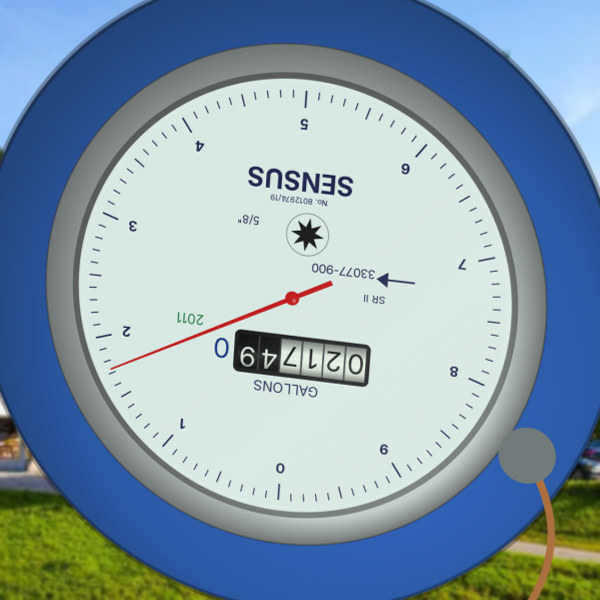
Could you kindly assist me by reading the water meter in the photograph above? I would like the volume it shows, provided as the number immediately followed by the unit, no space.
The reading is 217491.7gal
